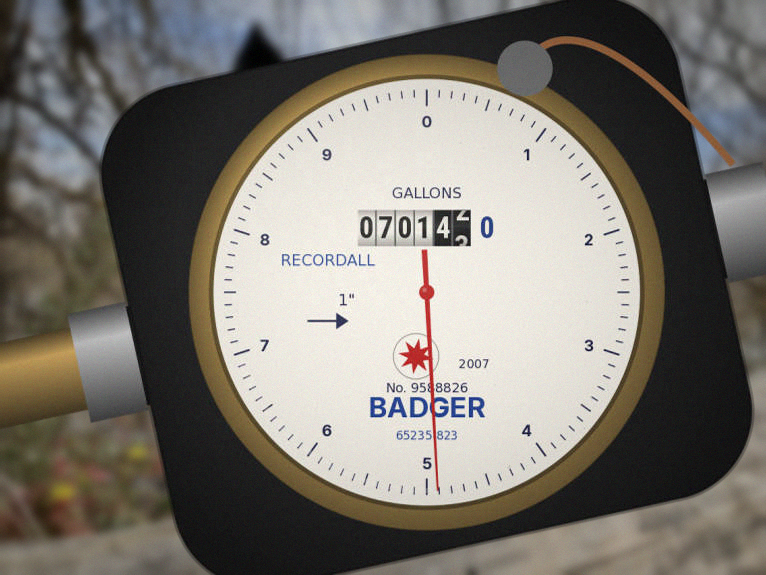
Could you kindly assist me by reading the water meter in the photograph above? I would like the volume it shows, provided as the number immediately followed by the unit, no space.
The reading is 701424.9gal
